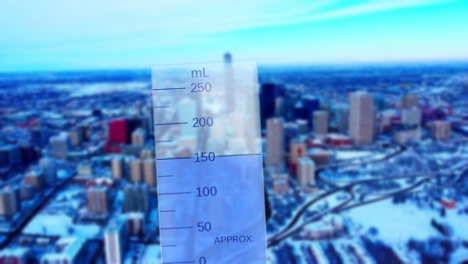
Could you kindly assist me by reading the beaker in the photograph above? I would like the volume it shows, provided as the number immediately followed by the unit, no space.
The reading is 150mL
